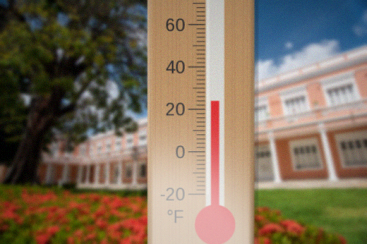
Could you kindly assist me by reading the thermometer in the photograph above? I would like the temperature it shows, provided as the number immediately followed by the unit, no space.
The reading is 24°F
